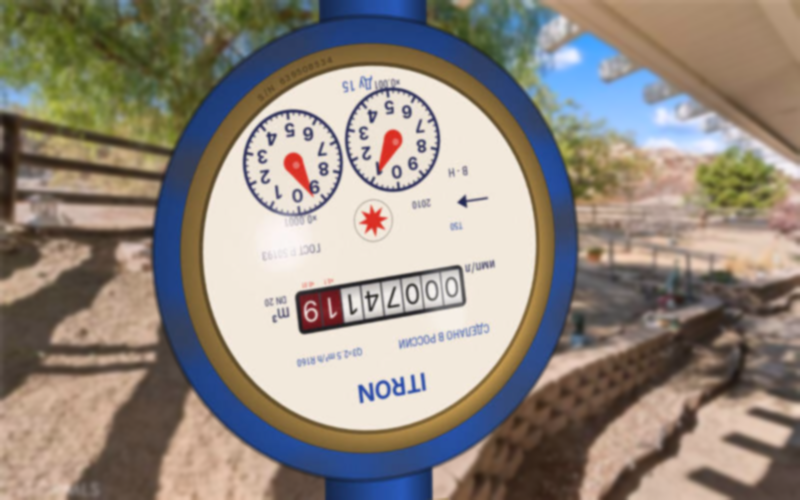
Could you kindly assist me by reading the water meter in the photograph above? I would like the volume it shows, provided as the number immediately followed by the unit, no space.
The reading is 741.1909m³
